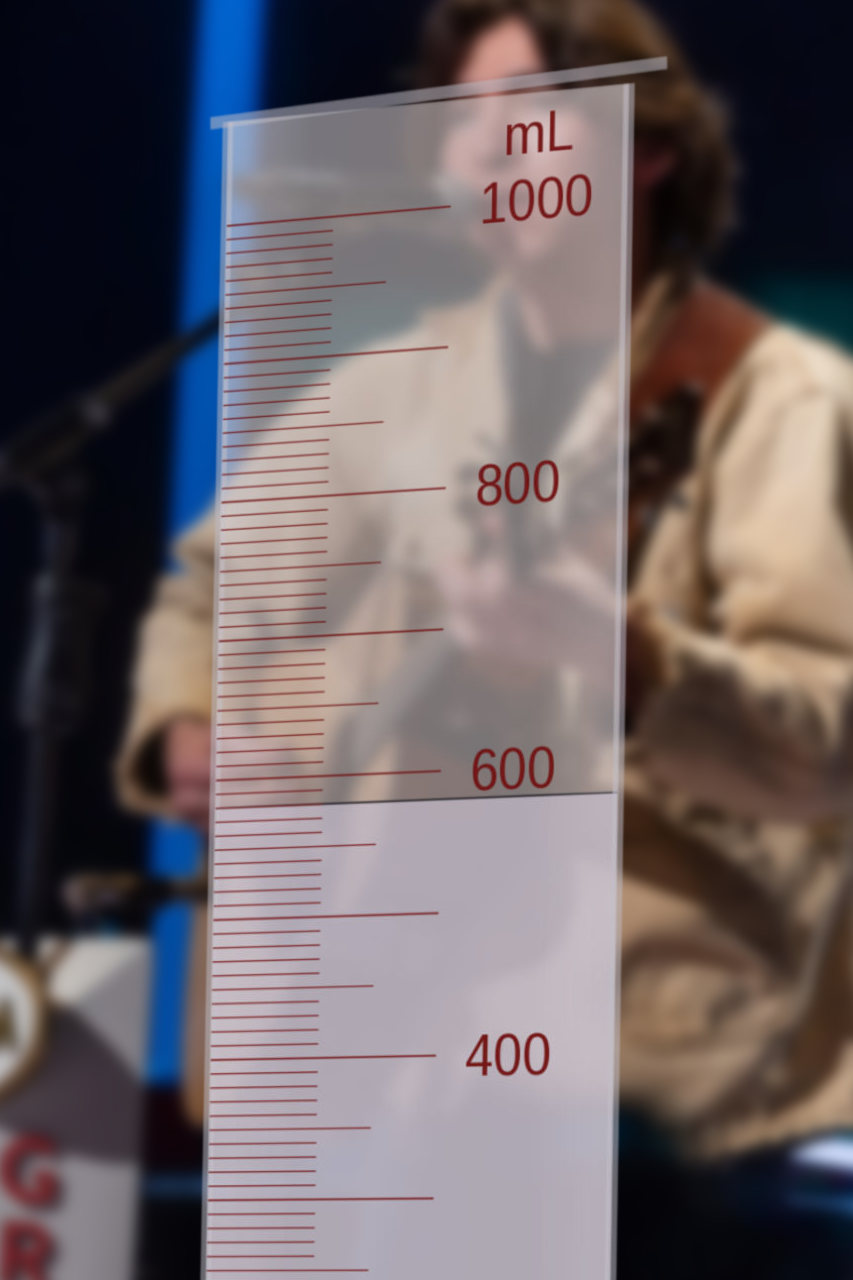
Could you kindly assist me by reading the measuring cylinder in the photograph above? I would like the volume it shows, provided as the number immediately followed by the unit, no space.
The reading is 580mL
